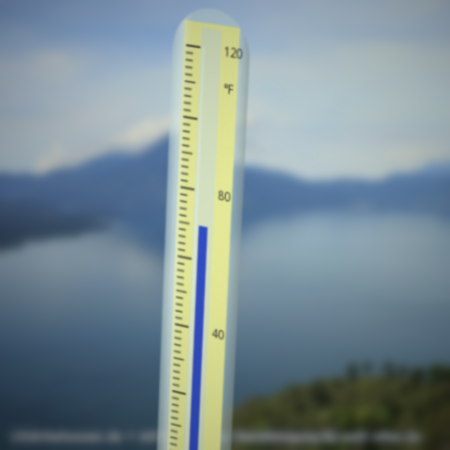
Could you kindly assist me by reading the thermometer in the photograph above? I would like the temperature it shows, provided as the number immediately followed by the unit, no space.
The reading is 70°F
